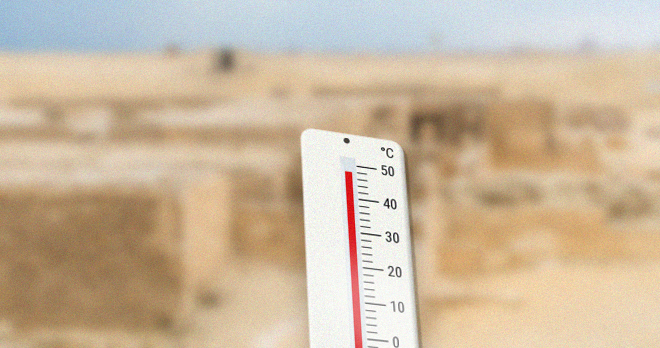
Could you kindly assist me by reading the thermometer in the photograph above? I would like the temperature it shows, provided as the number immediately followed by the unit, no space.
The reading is 48°C
